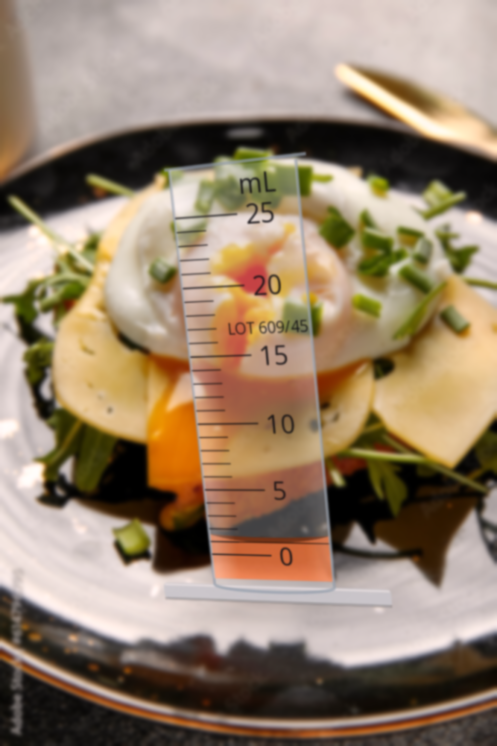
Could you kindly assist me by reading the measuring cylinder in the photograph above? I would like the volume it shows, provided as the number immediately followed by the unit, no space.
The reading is 1mL
